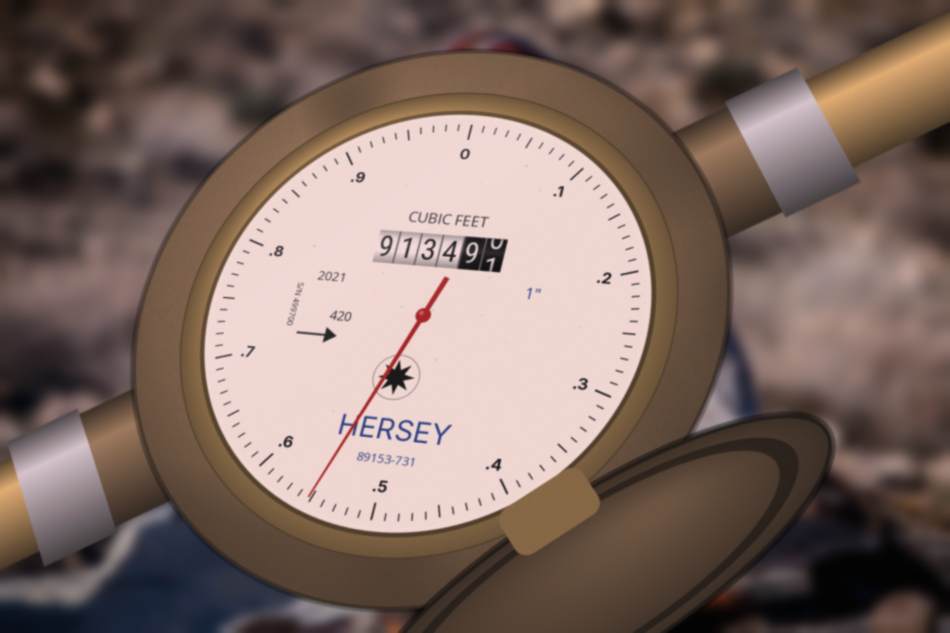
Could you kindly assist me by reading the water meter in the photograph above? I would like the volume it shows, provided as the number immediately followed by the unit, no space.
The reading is 913490.55ft³
